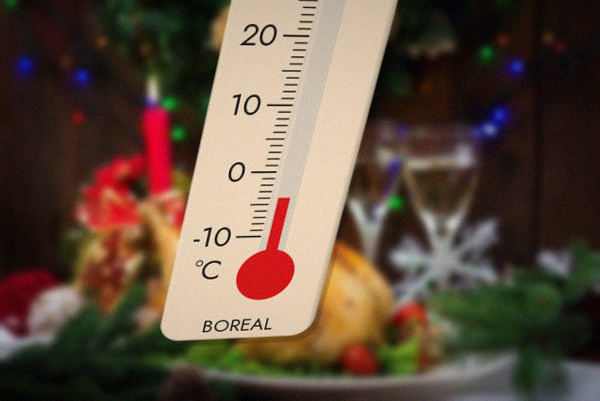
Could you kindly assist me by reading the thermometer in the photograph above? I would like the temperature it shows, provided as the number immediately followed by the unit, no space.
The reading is -4°C
